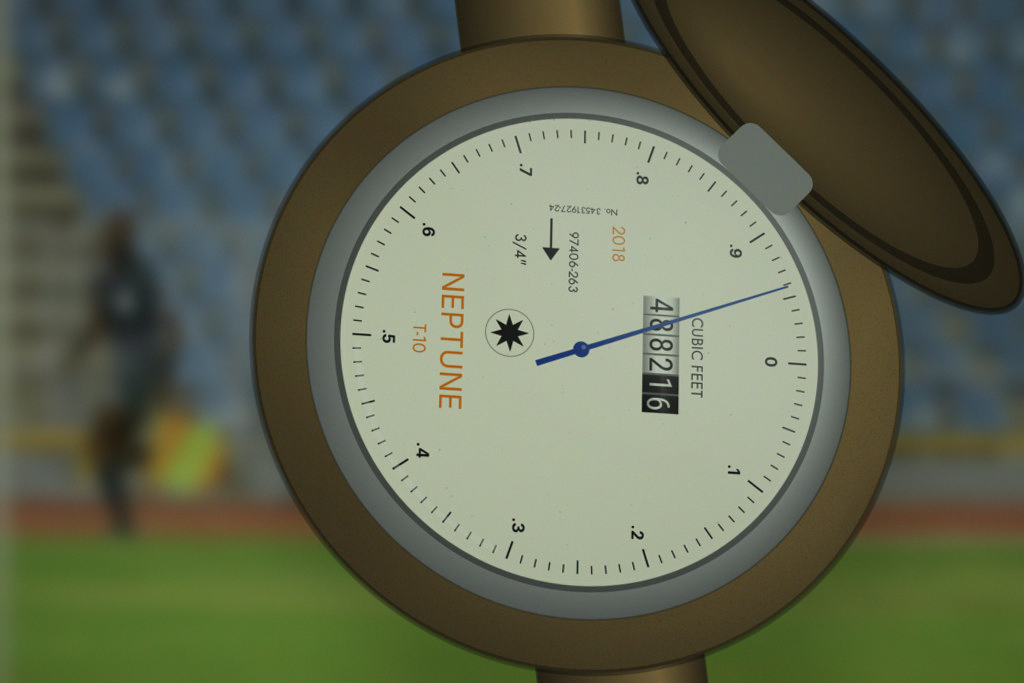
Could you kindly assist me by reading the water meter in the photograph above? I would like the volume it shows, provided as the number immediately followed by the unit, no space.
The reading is 488215.94ft³
